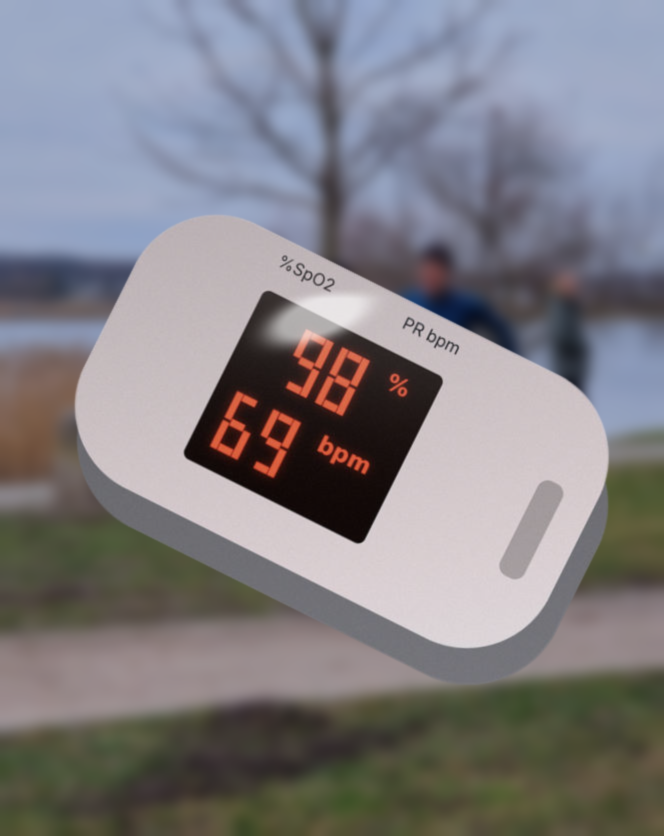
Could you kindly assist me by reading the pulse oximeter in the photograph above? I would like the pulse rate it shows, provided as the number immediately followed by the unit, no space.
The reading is 69bpm
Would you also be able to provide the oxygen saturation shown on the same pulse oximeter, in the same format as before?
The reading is 98%
